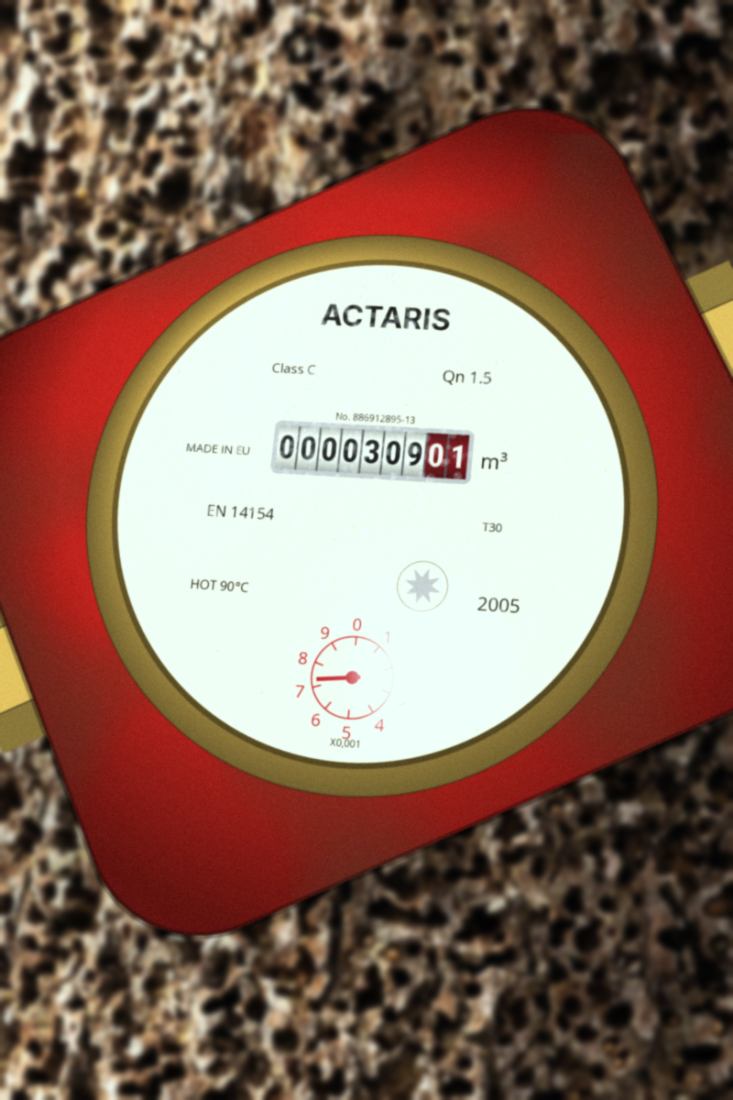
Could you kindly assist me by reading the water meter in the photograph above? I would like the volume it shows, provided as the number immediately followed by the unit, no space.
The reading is 309.017m³
